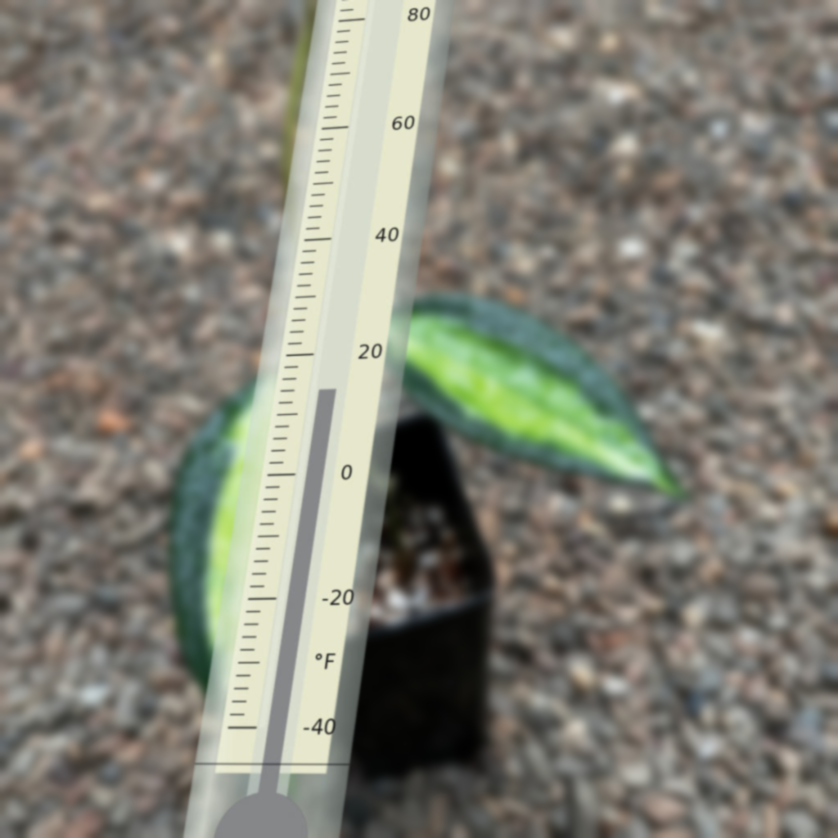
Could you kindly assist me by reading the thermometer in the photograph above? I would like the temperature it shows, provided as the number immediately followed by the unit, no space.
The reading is 14°F
